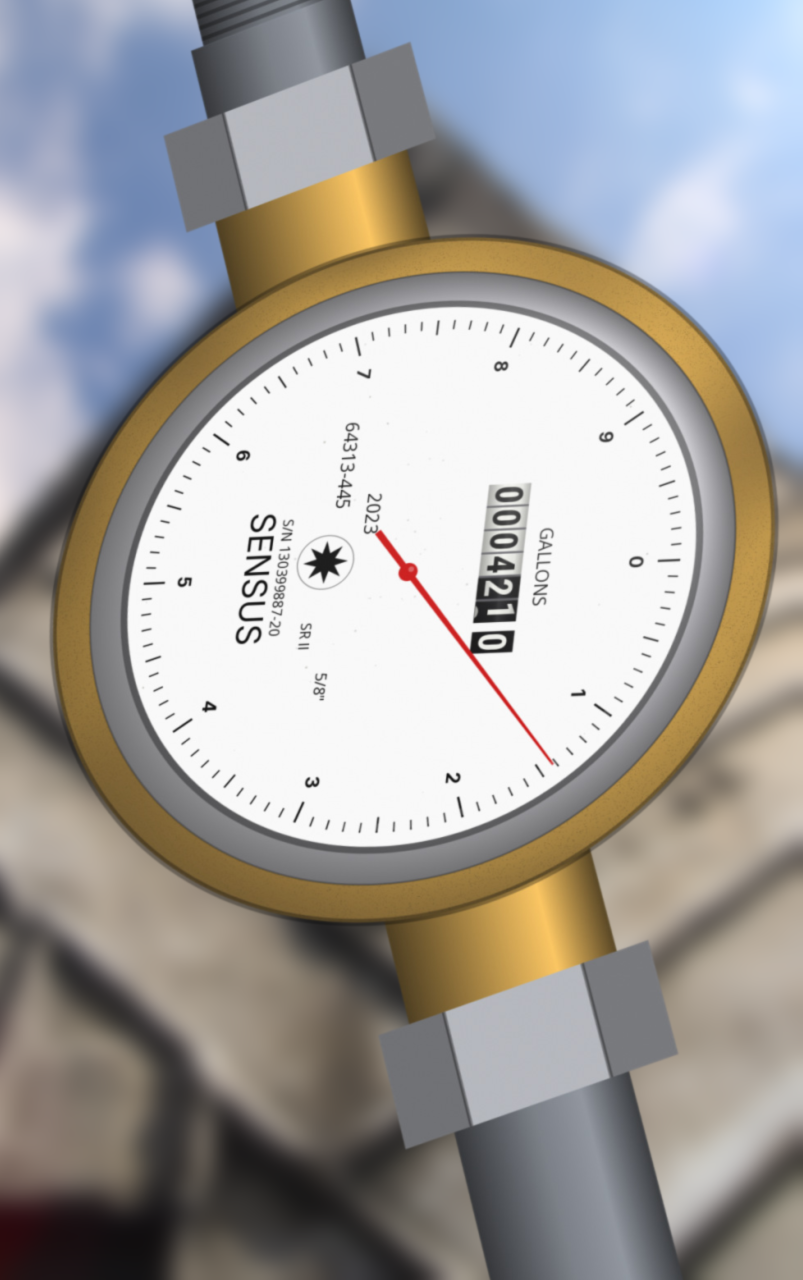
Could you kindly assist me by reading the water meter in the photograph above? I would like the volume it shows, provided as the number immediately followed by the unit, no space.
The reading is 4211.4gal
